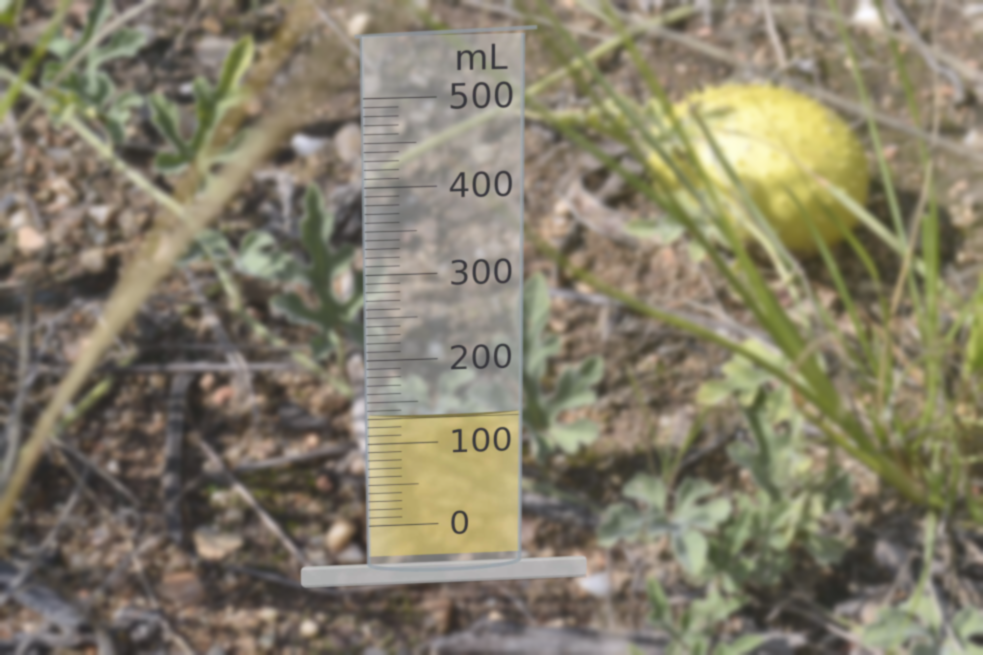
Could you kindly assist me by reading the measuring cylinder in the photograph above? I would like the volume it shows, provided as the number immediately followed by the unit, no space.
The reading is 130mL
